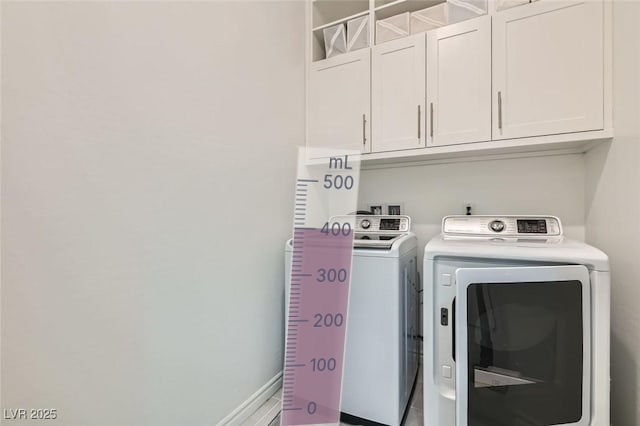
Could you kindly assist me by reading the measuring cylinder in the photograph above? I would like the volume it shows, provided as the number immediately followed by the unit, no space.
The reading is 400mL
